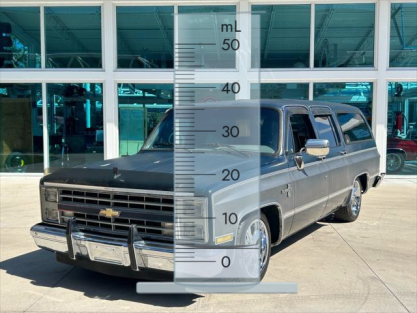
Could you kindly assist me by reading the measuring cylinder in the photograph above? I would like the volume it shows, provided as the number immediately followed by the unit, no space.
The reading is 3mL
